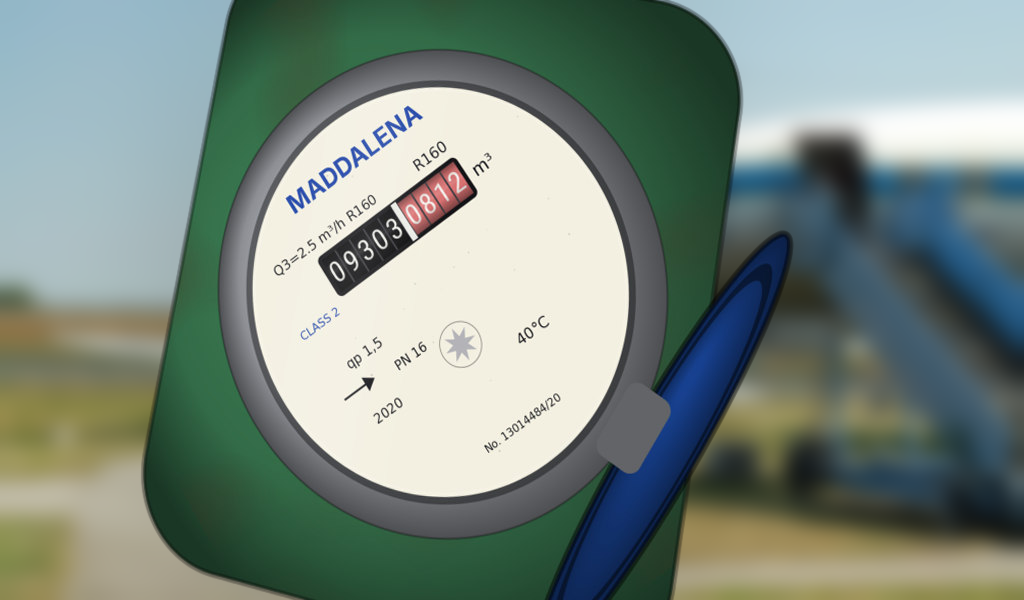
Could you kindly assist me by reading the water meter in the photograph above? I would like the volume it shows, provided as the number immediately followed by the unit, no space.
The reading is 9303.0812m³
